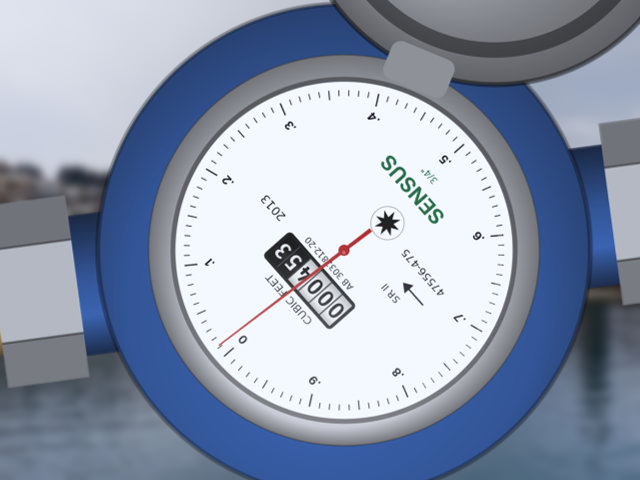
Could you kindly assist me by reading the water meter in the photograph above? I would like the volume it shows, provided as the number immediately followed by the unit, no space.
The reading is 453.01ft³
